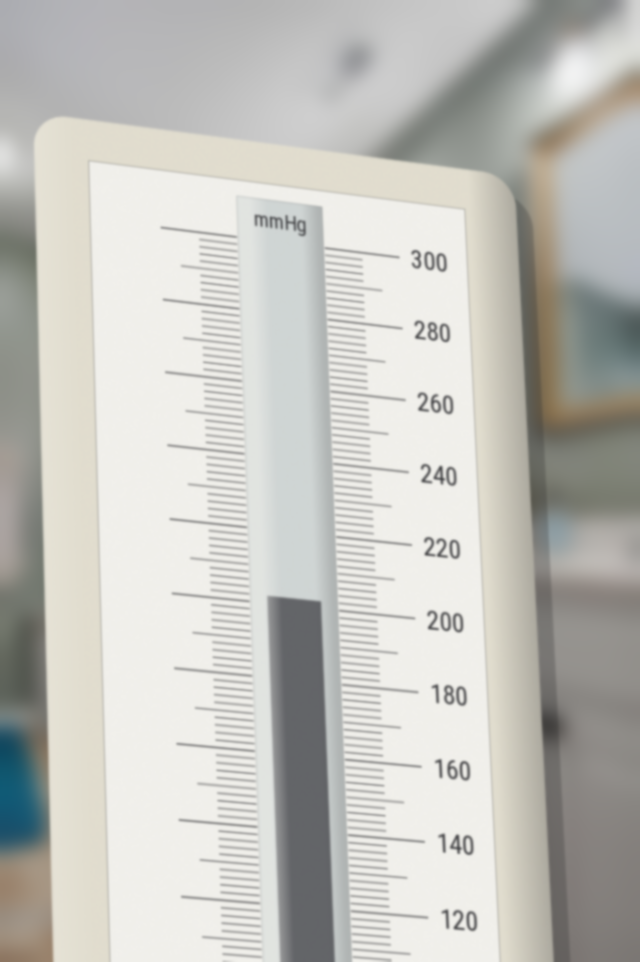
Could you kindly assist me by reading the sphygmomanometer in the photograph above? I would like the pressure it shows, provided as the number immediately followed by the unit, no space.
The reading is 202mmHg
